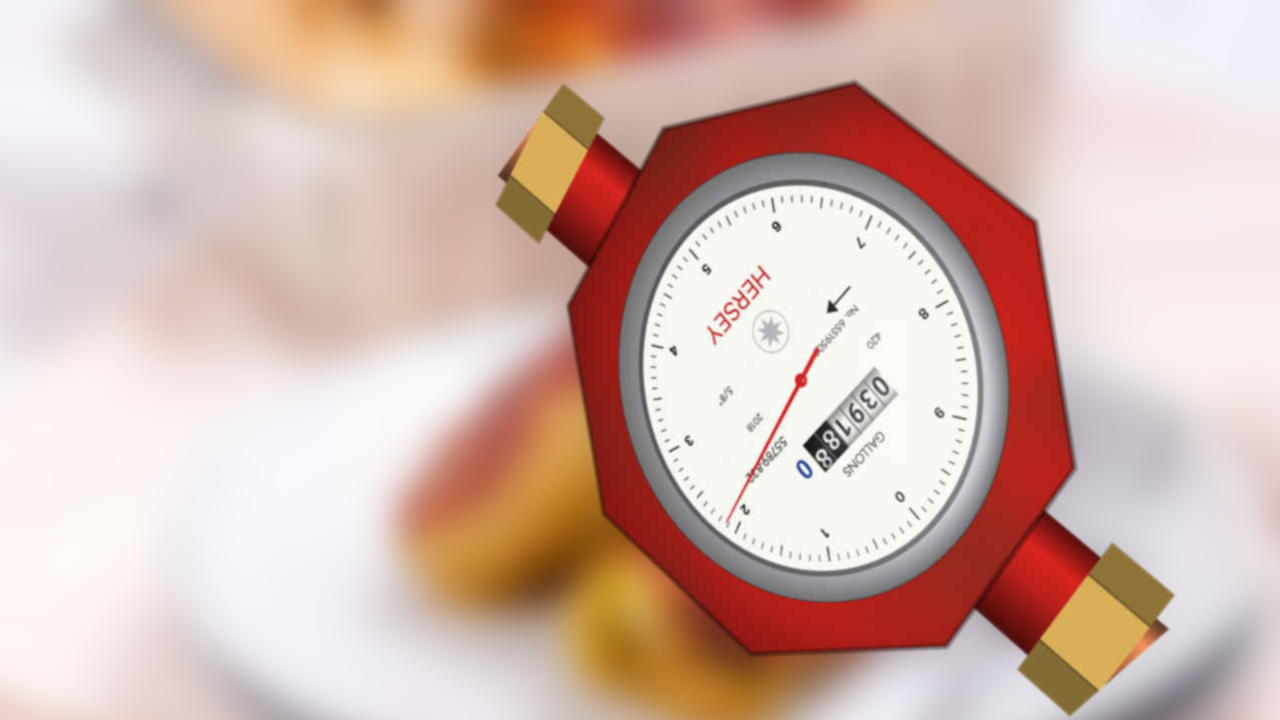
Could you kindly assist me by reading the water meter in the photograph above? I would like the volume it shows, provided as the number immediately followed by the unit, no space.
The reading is 391882.1gal
